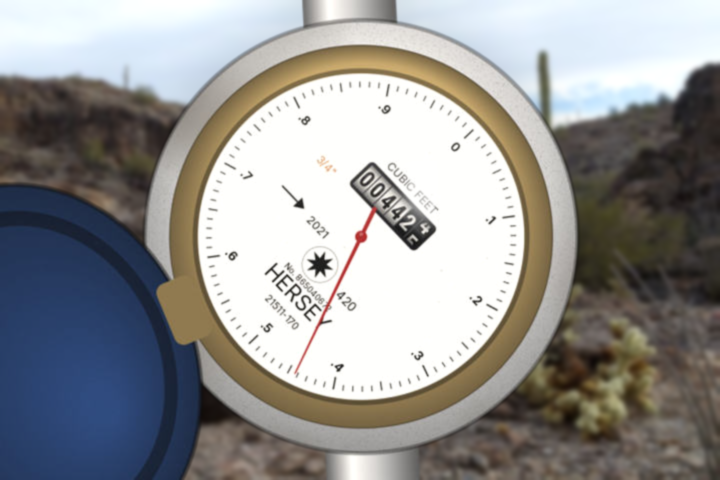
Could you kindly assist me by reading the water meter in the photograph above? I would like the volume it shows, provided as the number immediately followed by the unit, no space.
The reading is 4424.44ft³
